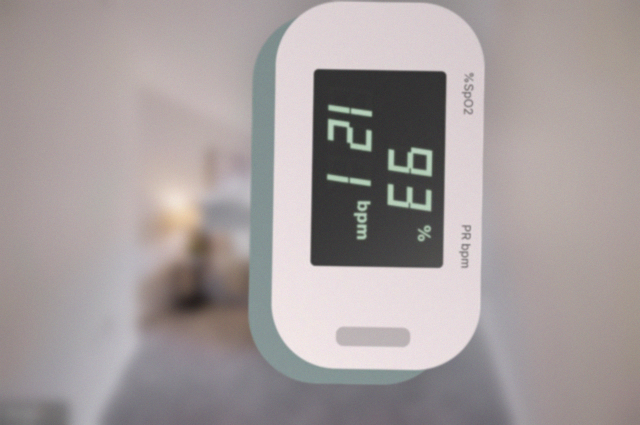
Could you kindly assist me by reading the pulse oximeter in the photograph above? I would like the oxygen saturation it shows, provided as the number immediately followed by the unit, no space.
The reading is 93%
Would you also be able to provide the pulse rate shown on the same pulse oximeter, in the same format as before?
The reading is 121bpm
